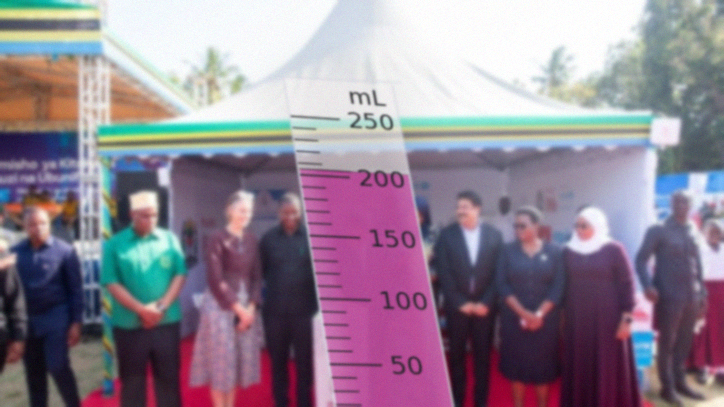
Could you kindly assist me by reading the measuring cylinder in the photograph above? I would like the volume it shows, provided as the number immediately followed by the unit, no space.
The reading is 205mL
